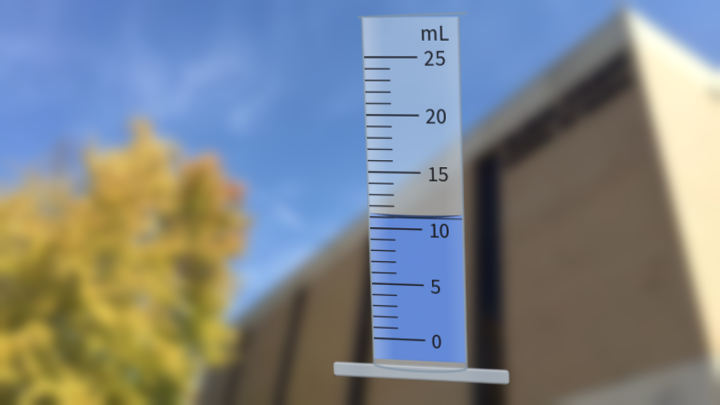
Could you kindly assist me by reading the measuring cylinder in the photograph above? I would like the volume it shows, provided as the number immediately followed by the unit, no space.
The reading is 11mL
